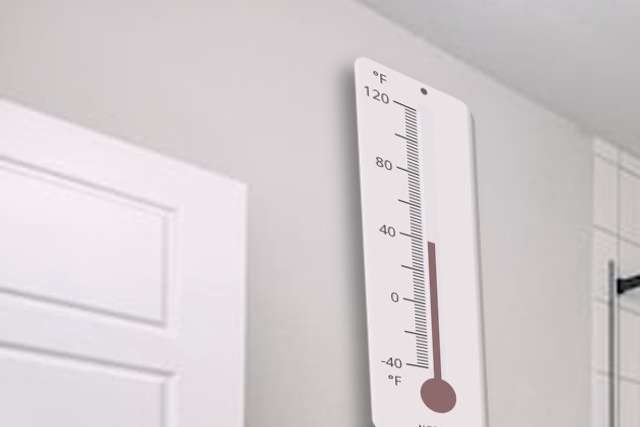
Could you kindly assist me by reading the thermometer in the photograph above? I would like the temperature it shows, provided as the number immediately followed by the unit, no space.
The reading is 40°F
